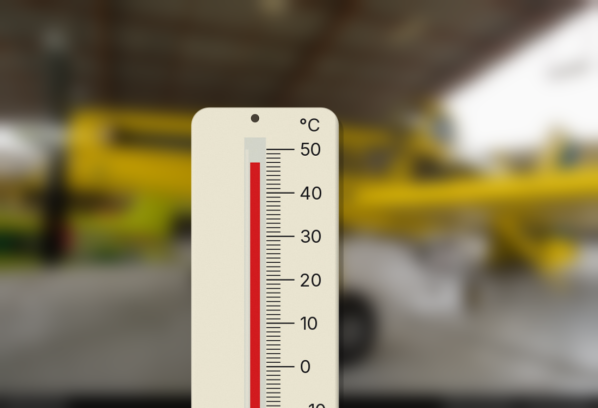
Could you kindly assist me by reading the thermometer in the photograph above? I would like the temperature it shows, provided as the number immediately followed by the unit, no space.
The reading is 47°C
